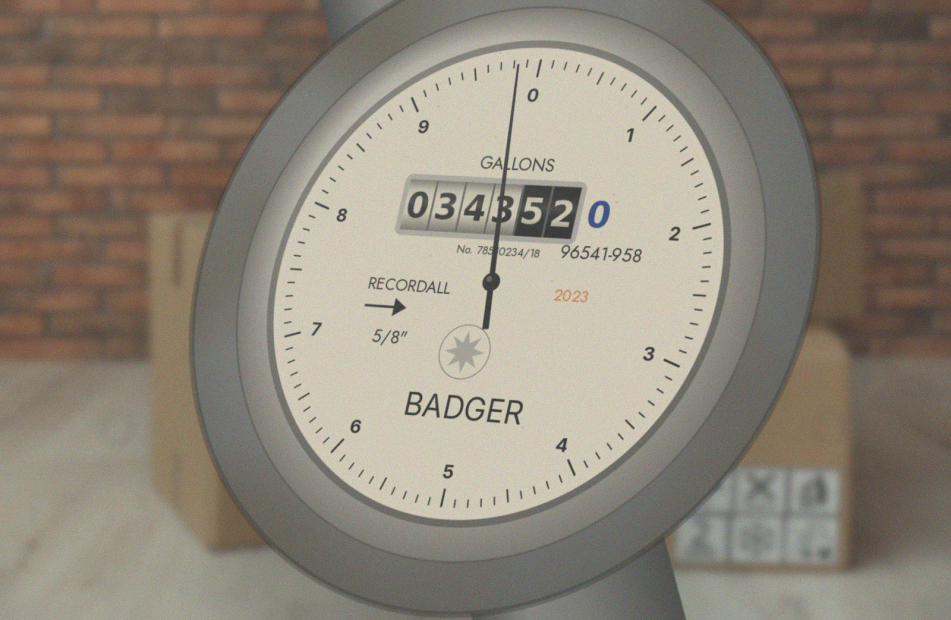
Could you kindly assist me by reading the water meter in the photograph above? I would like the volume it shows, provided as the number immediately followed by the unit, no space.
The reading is 343519.8gal
